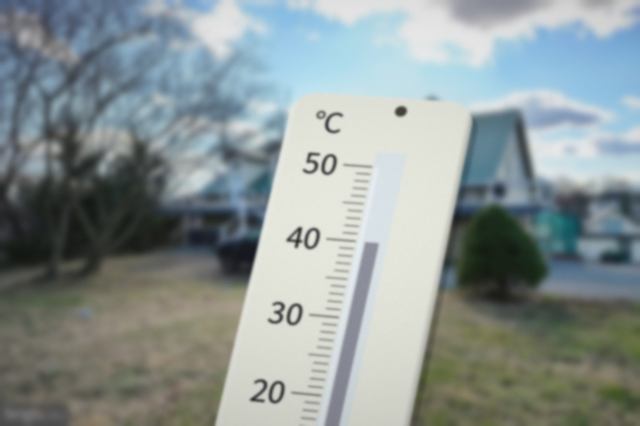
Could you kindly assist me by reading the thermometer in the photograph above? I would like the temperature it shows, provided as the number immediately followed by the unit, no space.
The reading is 40°C
